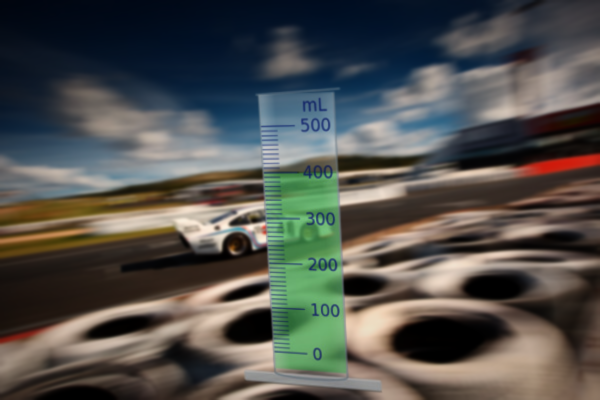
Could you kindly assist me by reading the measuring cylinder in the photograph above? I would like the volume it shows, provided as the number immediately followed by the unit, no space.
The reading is 400mL
